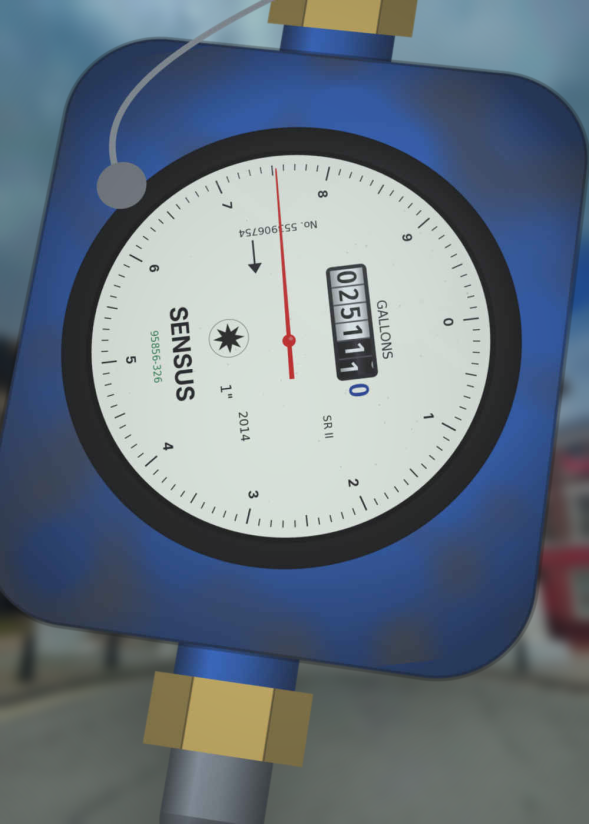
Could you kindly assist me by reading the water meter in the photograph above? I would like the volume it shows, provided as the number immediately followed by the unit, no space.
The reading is 251107.5gal
